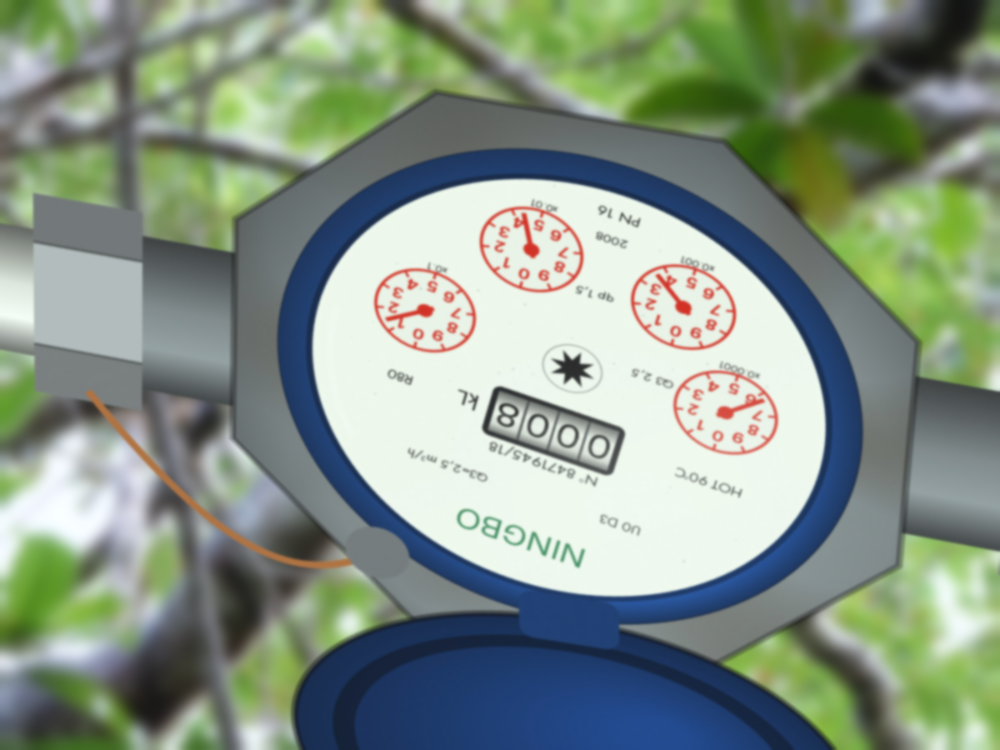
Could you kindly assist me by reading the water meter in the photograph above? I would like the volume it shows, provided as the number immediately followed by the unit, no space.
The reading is 8.1436kL
